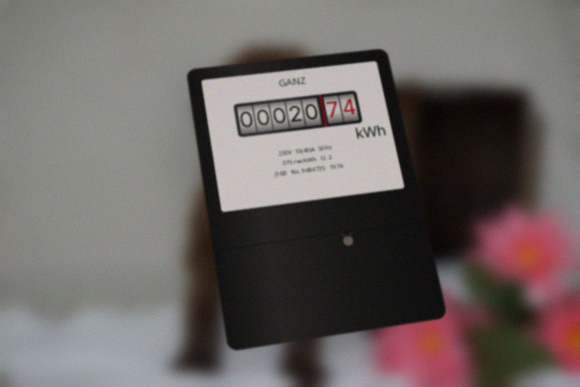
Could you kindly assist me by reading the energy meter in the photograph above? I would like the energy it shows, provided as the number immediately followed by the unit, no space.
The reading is 20.74kWh
